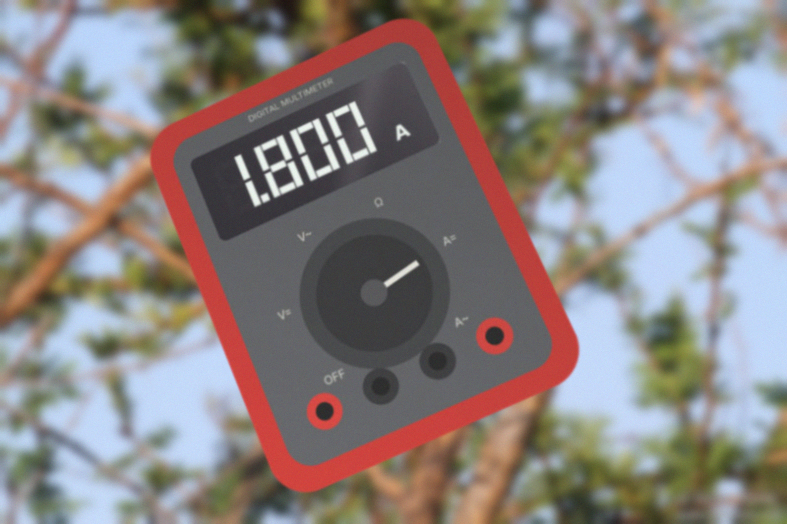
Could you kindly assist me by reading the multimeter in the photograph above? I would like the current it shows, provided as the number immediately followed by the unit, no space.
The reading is 1.800A
